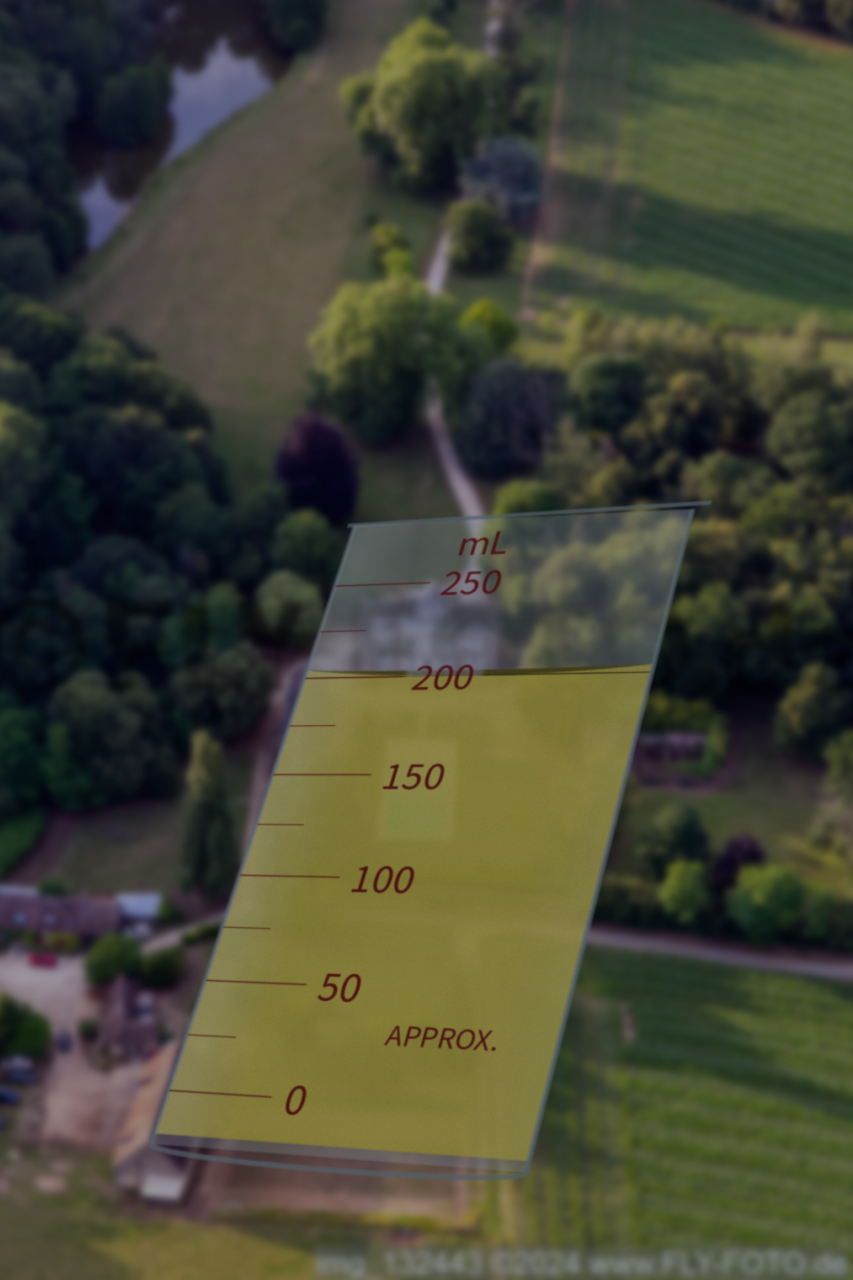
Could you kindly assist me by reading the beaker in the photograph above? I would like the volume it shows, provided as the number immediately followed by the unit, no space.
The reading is 200mL
